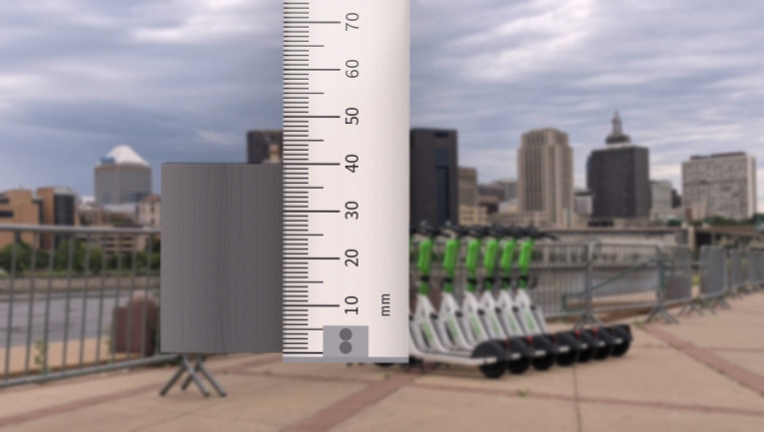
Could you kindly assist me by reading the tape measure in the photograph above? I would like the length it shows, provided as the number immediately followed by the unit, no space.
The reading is 40mm
